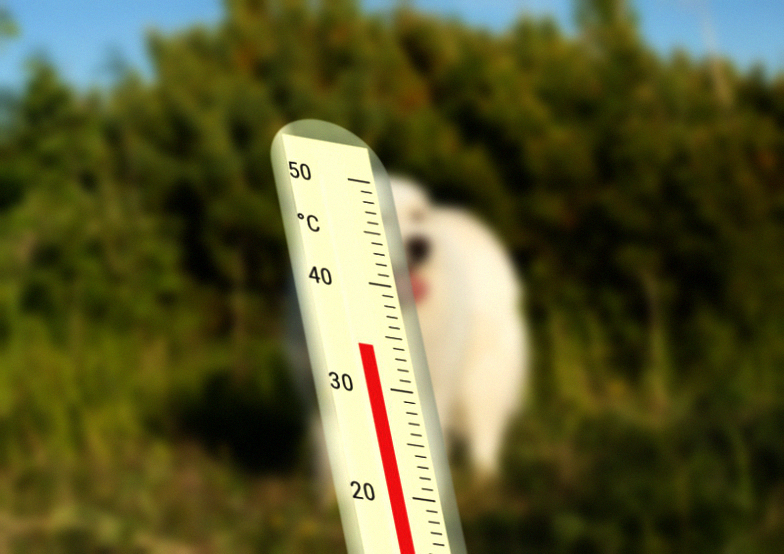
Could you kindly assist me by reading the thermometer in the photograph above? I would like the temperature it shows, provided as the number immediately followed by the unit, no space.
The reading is 34°C
